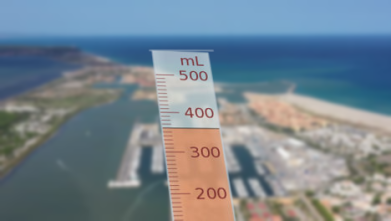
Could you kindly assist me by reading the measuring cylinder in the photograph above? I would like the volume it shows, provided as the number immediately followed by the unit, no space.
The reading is 360mL
